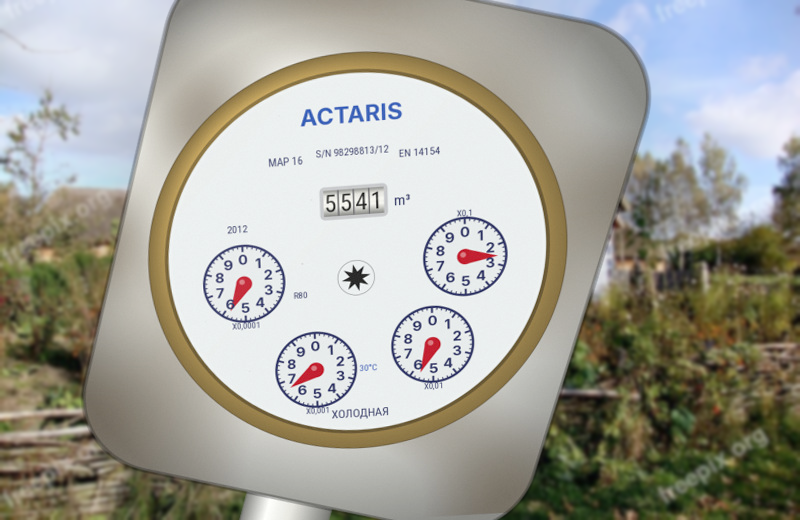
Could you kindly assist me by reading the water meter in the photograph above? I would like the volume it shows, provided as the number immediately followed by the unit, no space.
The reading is 5541.2565m³
